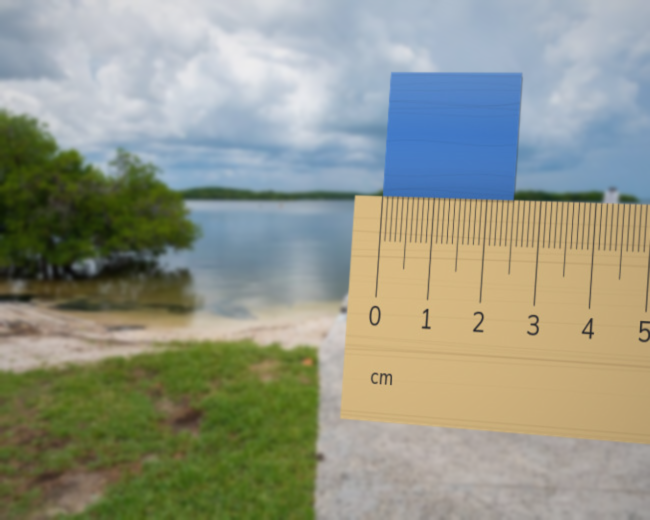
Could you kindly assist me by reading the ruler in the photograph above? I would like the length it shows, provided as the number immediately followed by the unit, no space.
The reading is 2.5cm
